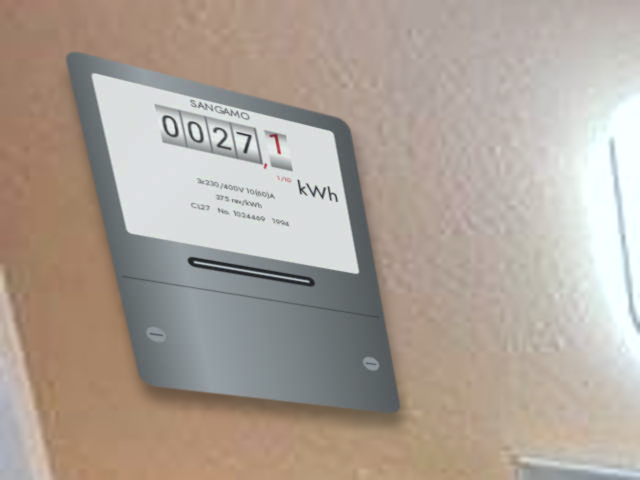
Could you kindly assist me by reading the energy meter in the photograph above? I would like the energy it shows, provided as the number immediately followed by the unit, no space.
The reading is 27.1kWh
